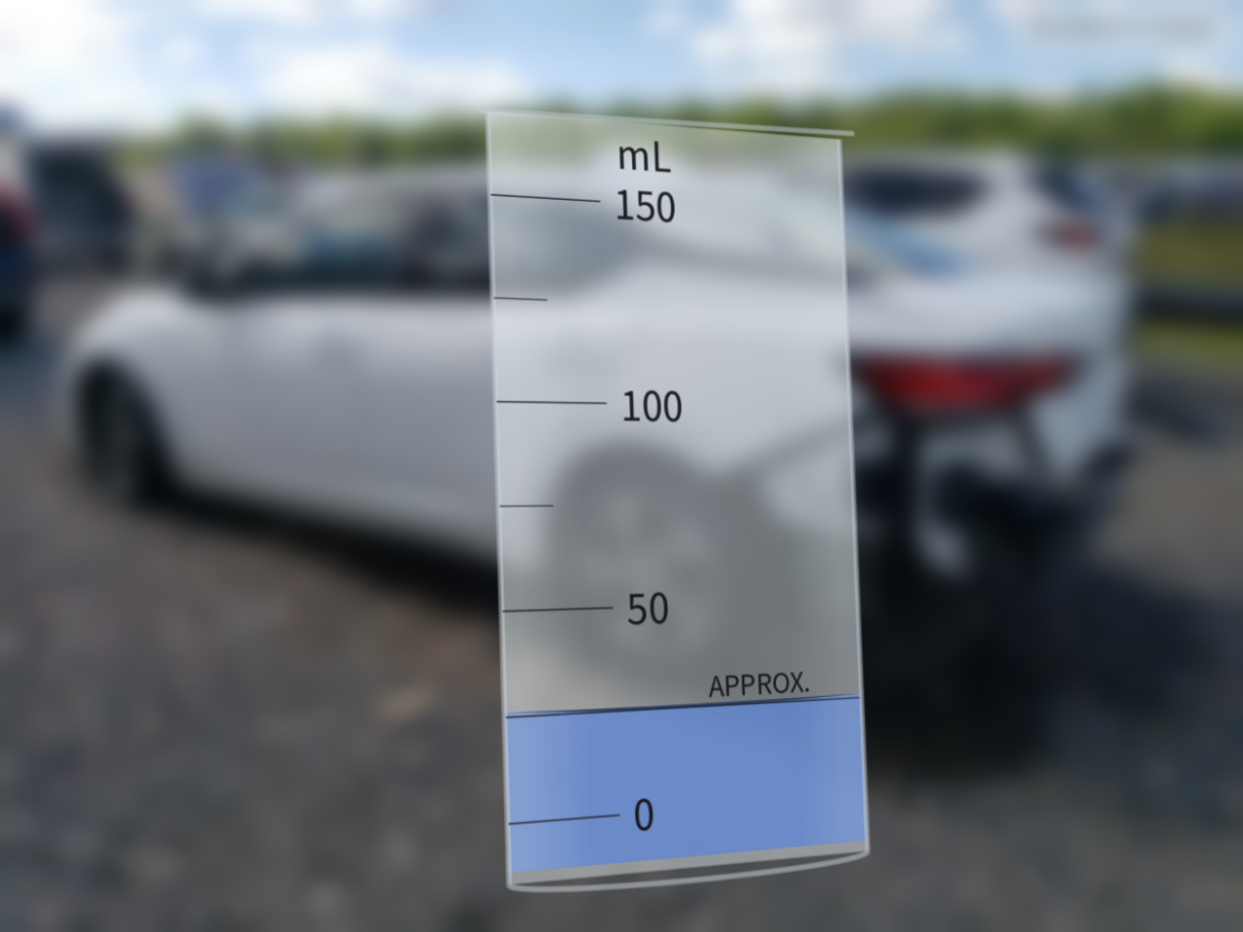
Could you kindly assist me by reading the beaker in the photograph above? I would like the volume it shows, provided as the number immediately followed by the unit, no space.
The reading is 25mL
